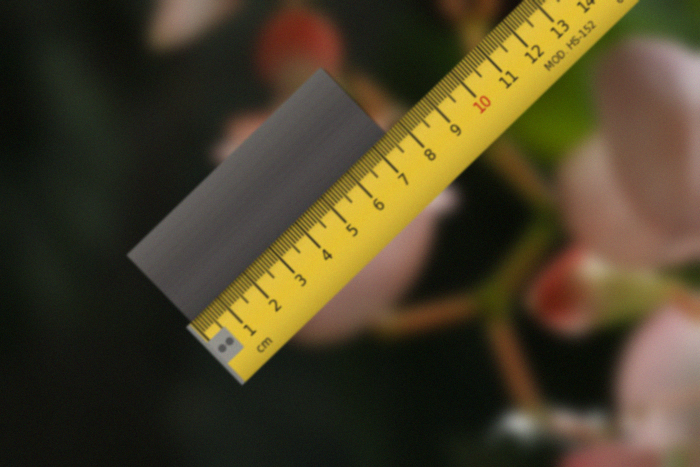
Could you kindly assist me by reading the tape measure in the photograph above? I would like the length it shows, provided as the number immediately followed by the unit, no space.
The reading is 7.5cm
